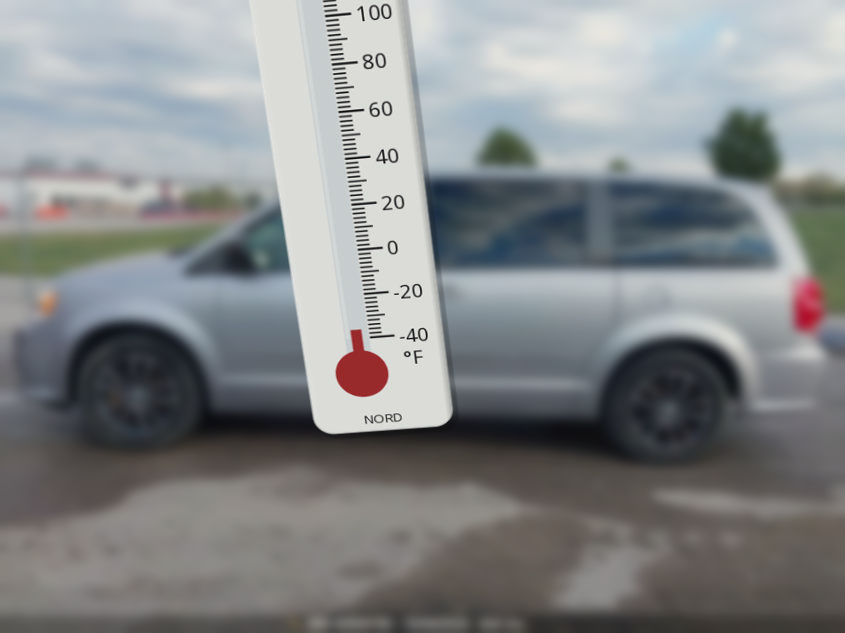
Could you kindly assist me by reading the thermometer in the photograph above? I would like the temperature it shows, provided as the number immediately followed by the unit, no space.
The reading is -36°F
